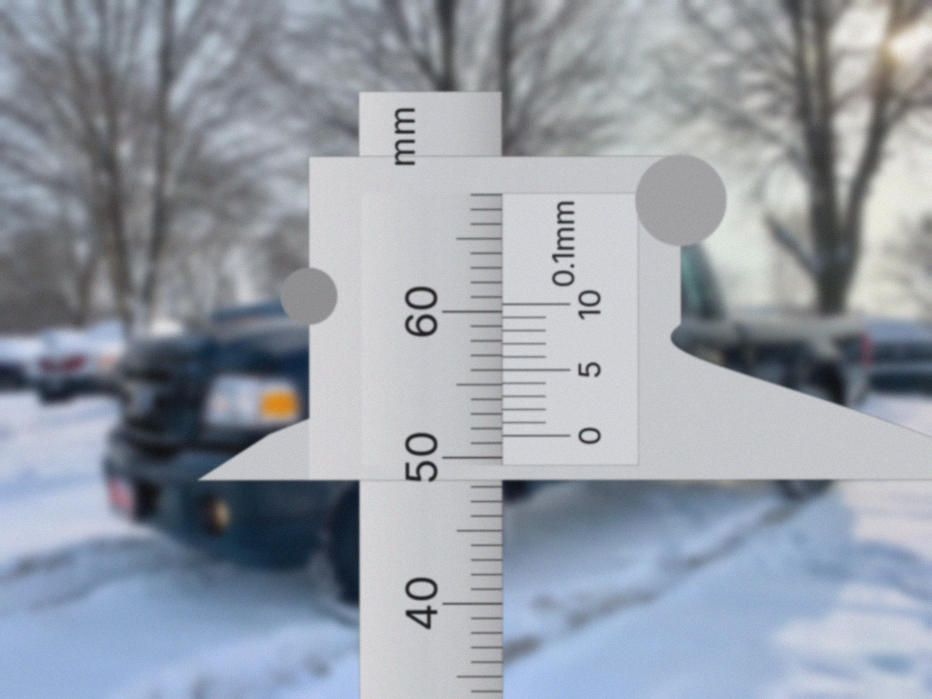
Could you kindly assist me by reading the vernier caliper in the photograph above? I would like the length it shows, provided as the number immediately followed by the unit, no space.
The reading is 51.5mm
